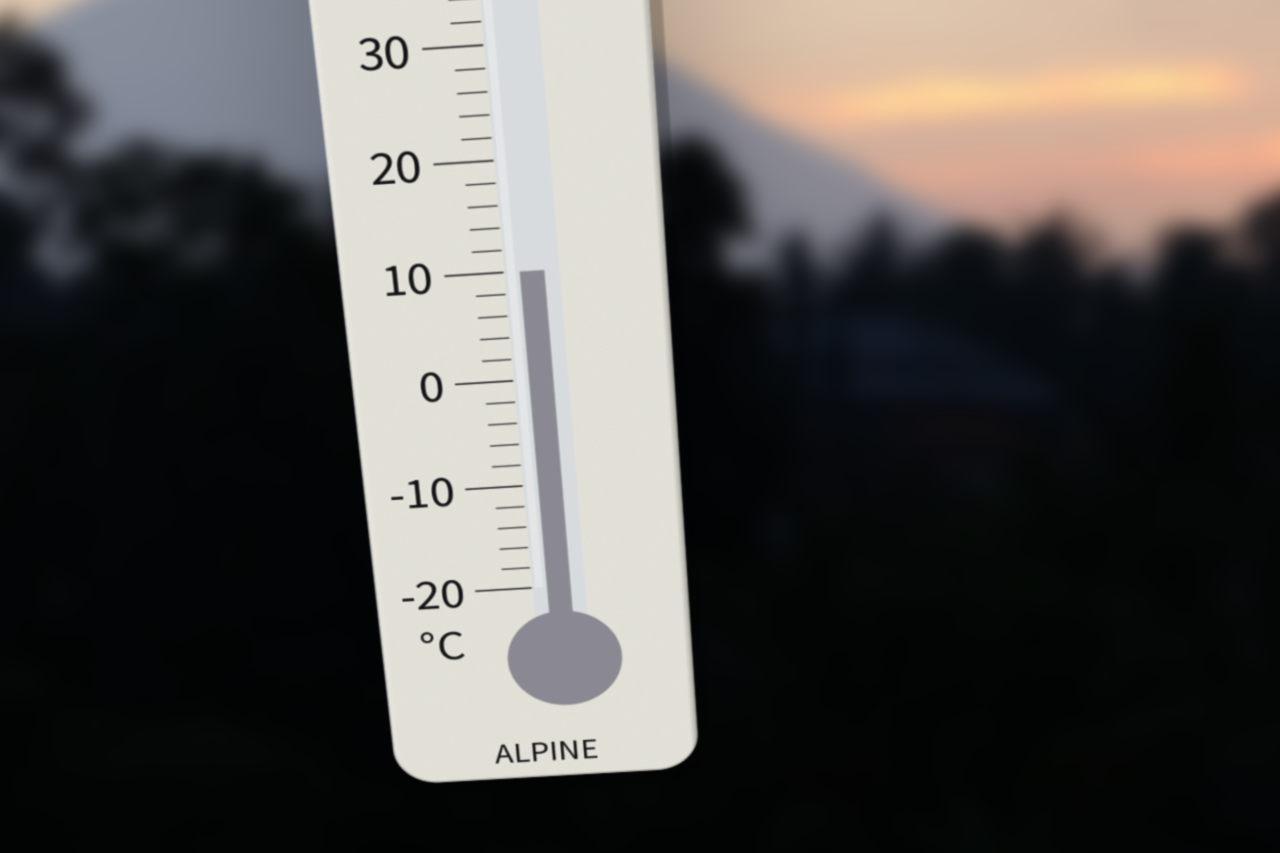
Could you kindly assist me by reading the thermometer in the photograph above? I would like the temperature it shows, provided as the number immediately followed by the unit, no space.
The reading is 10°C
